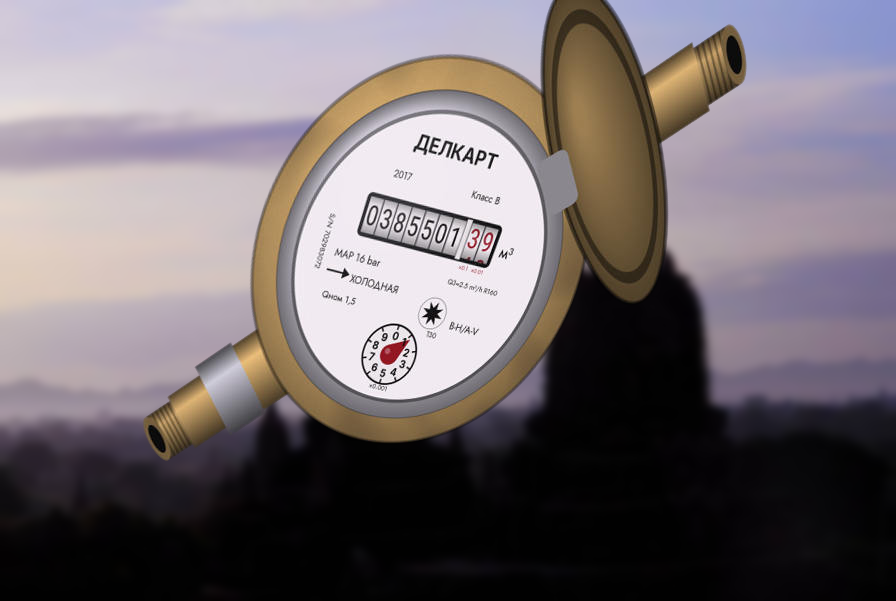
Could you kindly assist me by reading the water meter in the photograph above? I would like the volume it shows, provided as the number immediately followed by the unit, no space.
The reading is 385501.391m³
